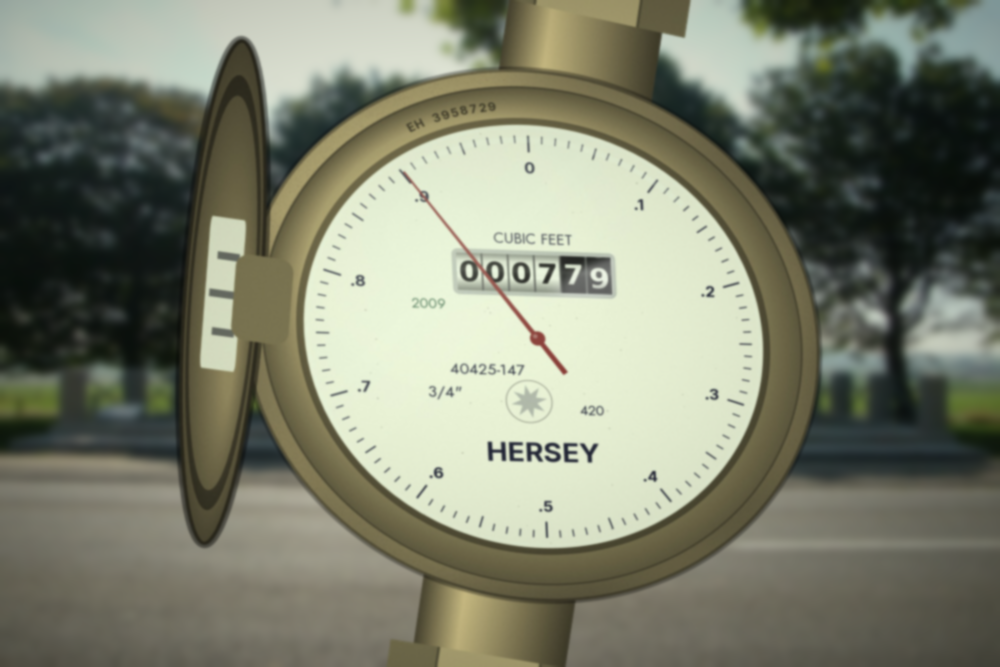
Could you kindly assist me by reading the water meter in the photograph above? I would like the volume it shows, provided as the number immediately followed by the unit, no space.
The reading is 778.90ft³
